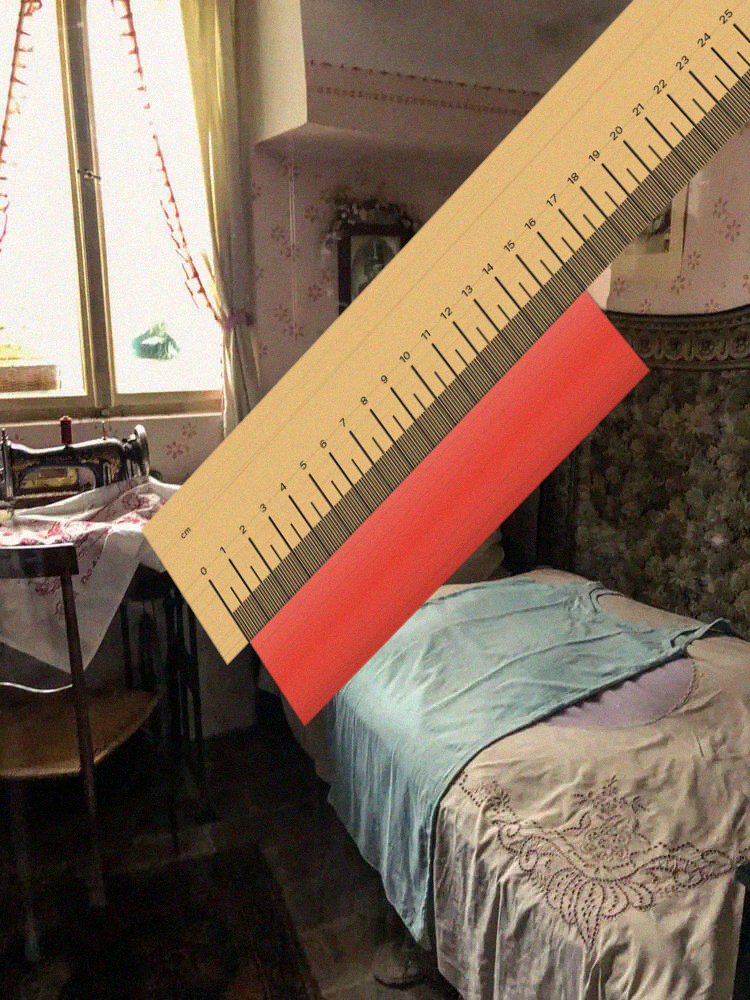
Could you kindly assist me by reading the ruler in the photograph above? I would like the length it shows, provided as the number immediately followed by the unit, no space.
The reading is 16cm
